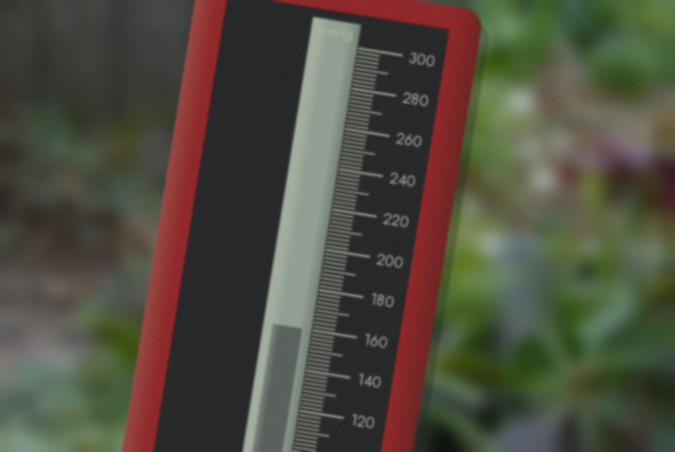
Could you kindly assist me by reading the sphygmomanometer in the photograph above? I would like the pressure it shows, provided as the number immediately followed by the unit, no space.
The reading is 160mmHg
